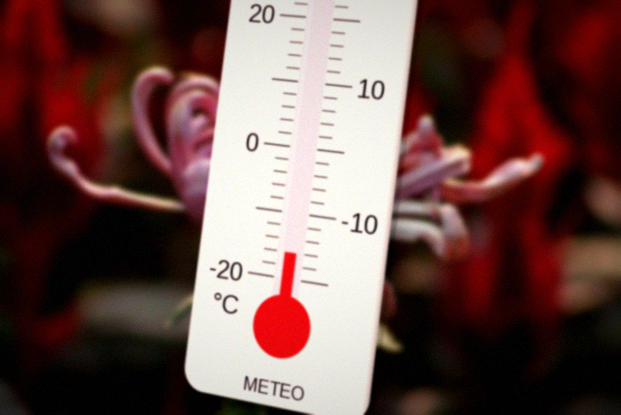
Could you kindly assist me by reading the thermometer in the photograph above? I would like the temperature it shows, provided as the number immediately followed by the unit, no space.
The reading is -16°C
